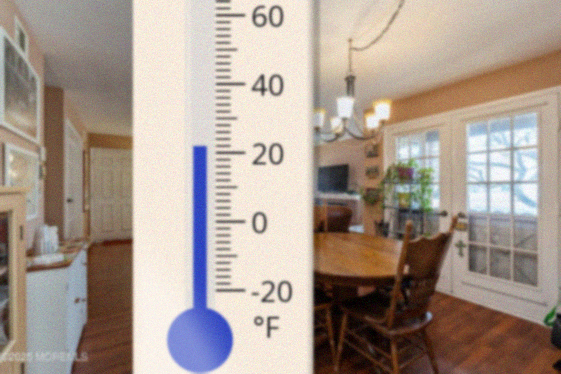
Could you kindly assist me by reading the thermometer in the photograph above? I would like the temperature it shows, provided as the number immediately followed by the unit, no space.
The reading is 22°F
